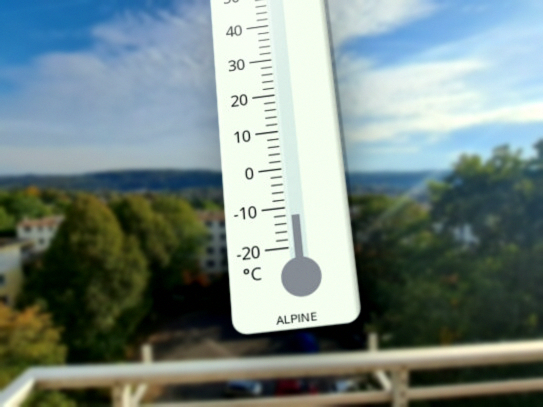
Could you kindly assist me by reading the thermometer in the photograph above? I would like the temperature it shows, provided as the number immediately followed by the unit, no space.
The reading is -12°C
